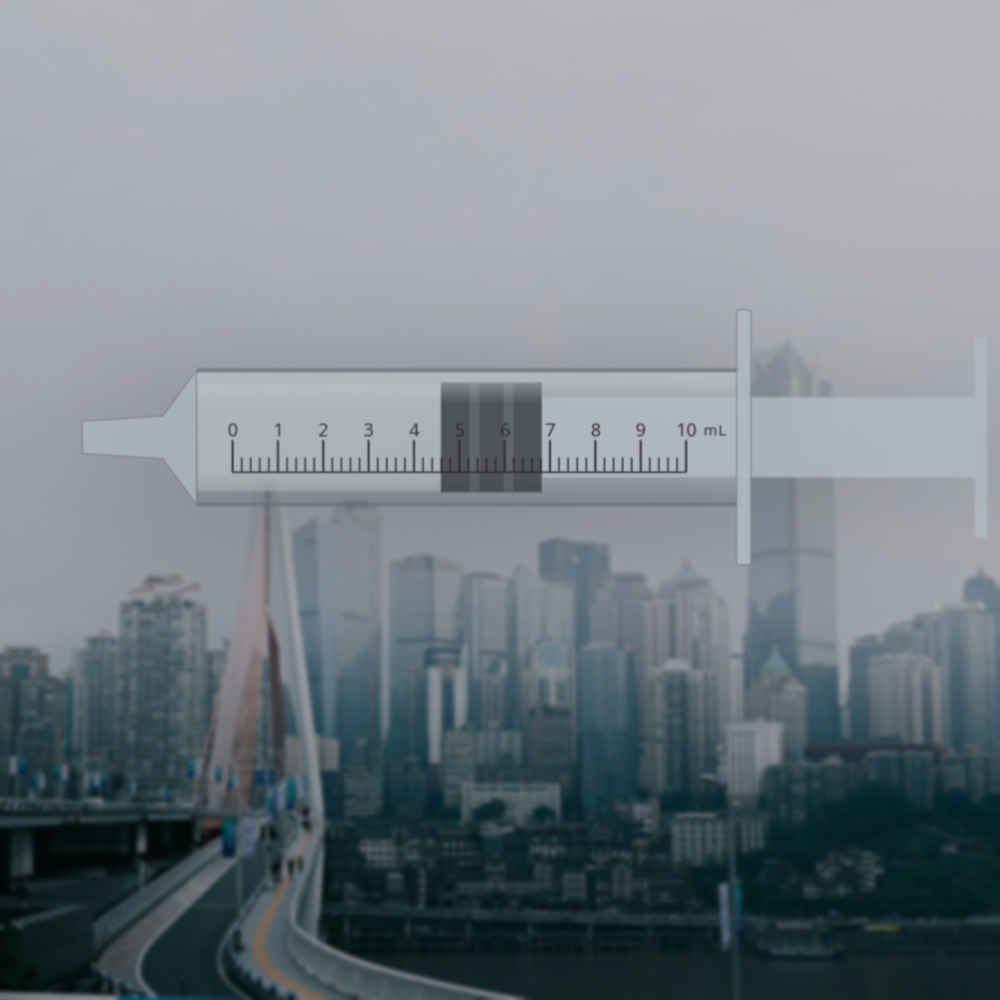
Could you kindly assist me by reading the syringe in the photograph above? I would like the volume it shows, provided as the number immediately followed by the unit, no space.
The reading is 4.6mL
